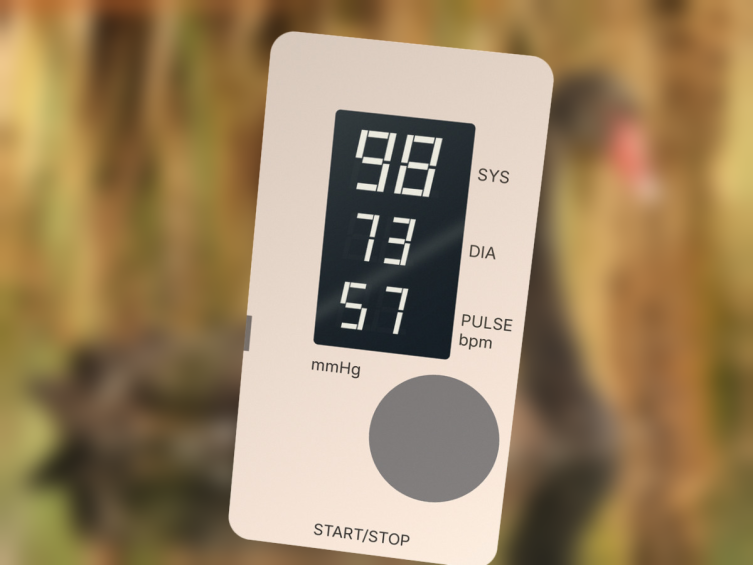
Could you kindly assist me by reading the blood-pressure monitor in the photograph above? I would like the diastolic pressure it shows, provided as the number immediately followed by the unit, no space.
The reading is 73mmHg
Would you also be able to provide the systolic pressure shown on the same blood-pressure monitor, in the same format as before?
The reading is 98mmHg
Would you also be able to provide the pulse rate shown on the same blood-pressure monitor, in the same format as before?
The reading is 57bpm
